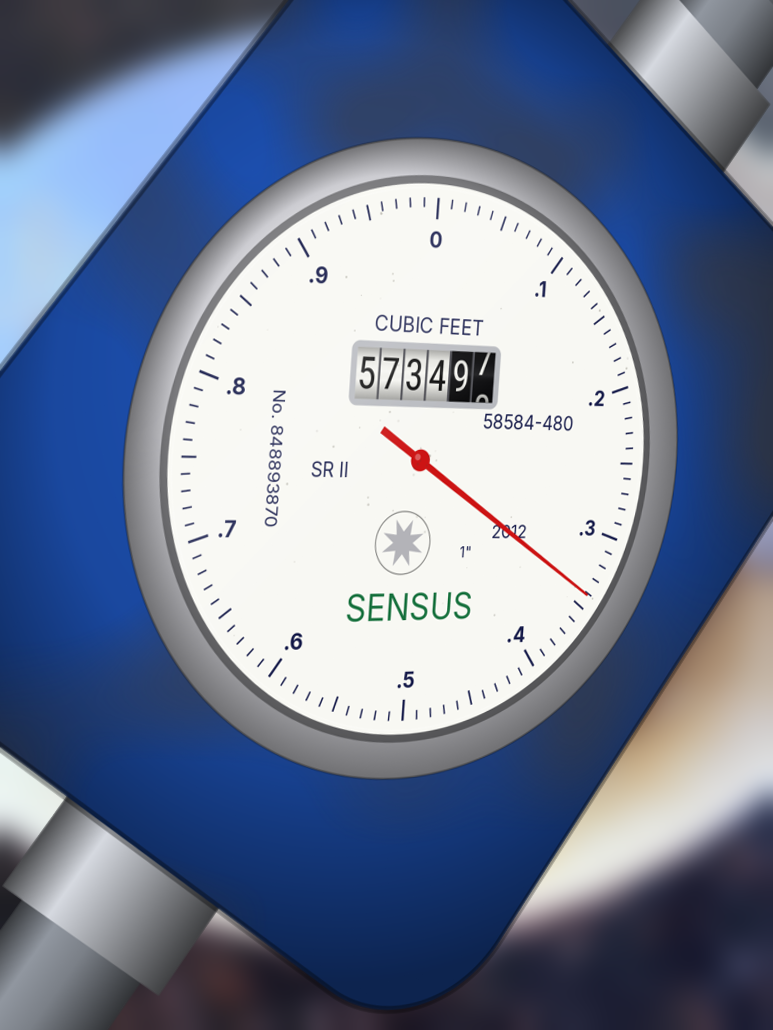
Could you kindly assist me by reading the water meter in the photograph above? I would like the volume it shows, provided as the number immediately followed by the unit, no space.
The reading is 573497.34ft³
